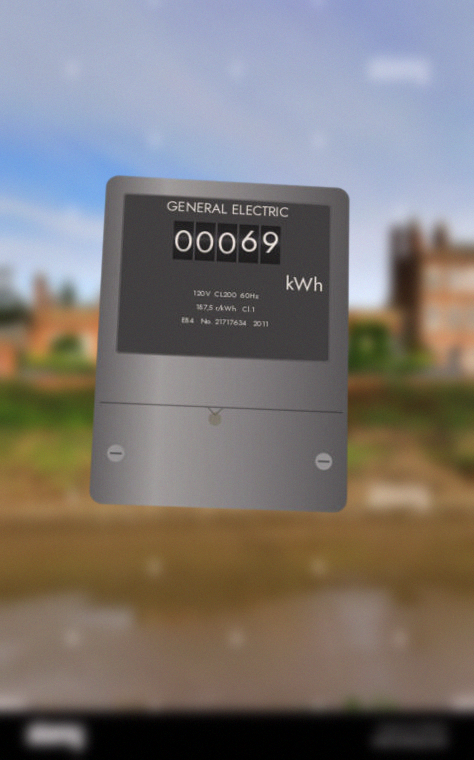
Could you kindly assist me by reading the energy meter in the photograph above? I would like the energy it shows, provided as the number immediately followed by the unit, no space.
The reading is 69kWh
